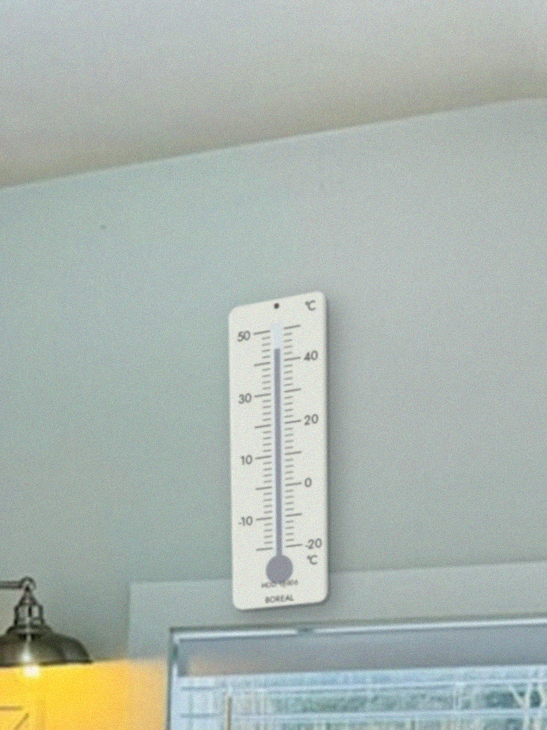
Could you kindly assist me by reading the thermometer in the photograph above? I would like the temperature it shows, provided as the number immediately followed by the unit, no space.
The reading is 44°C
